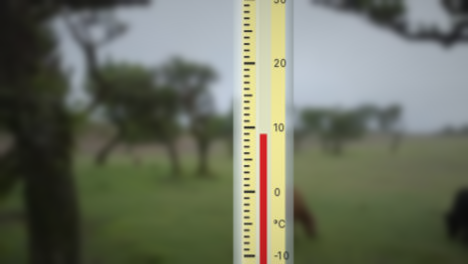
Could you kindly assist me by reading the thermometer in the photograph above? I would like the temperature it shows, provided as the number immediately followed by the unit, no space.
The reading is 9°C
